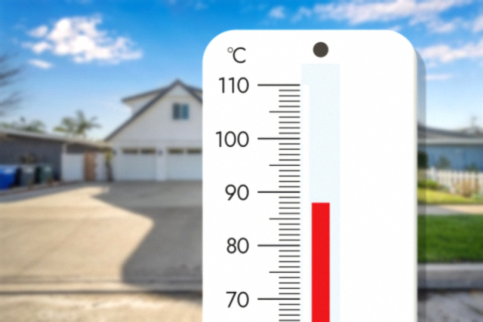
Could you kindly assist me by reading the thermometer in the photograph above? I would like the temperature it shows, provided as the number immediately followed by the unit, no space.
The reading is 88°C
